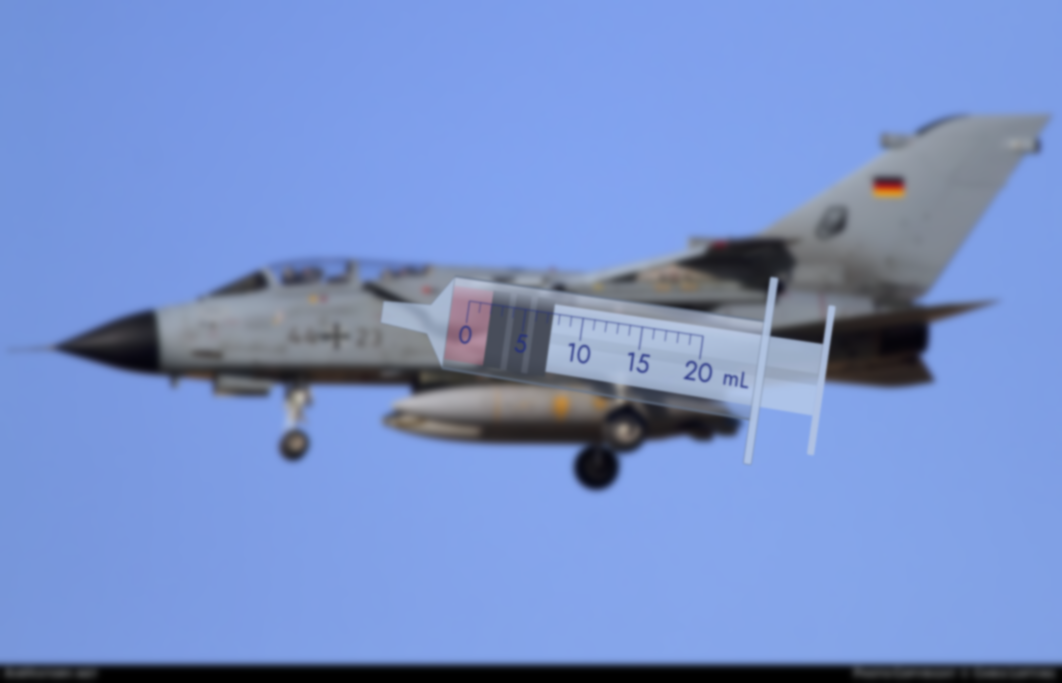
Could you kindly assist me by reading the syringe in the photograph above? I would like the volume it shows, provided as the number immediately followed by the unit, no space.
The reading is 2mL
